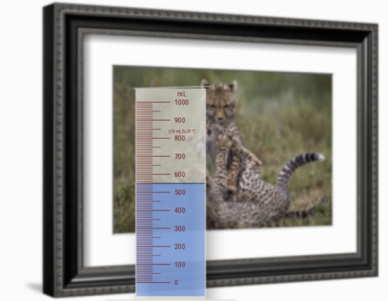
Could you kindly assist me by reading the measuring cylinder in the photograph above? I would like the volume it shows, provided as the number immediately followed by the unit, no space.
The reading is 550mL
